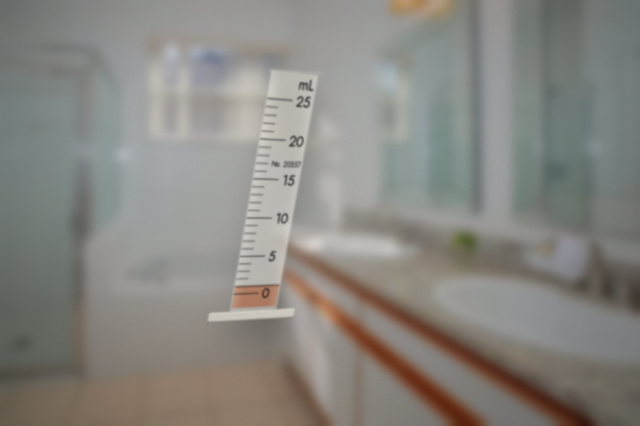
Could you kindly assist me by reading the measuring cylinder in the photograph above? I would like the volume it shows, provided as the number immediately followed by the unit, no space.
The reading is 1mL
